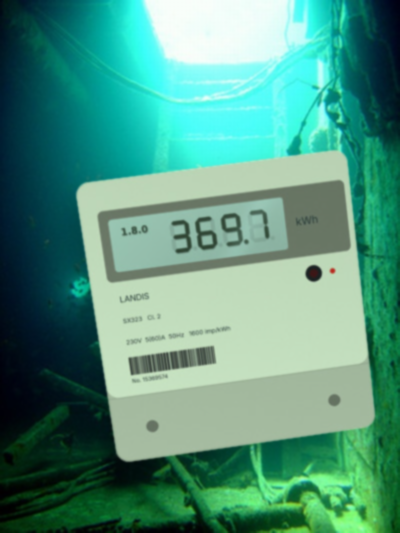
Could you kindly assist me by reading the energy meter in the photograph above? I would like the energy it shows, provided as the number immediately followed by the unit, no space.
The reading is 369.7kWh
